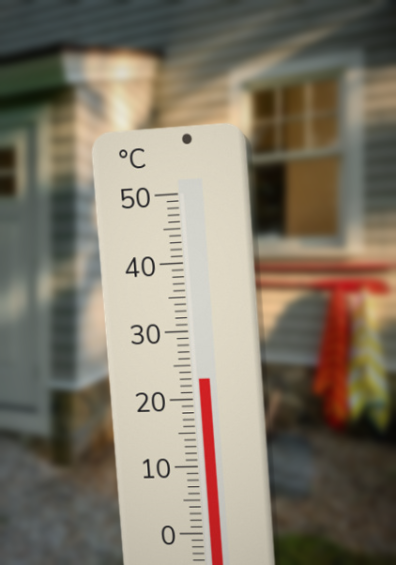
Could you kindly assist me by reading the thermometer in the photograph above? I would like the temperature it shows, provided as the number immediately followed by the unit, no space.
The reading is 23°C
